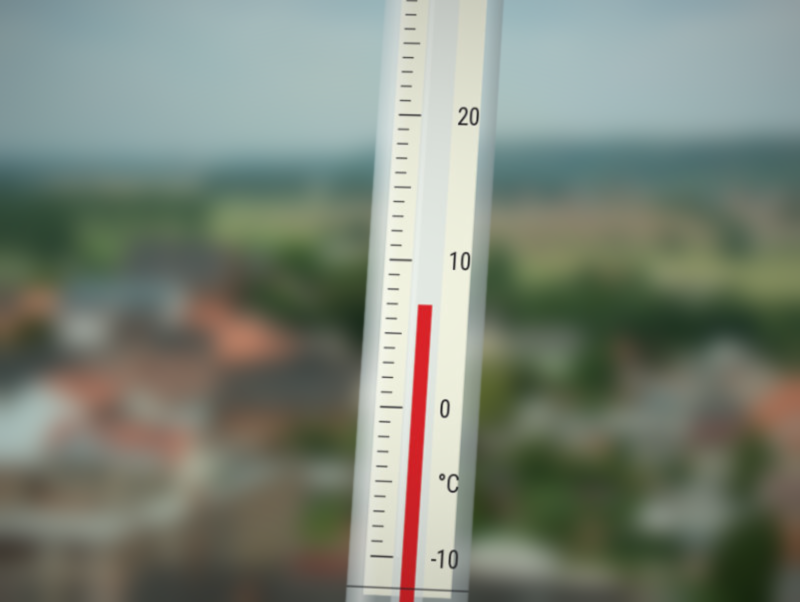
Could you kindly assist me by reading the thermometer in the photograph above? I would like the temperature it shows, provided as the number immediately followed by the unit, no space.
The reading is 7°C
